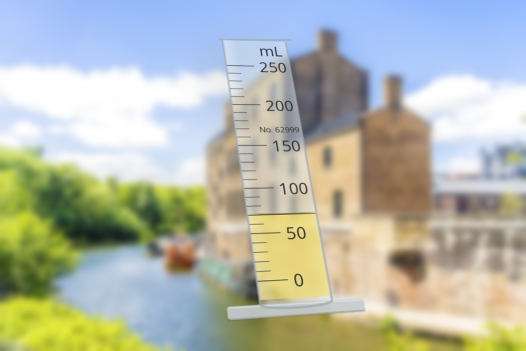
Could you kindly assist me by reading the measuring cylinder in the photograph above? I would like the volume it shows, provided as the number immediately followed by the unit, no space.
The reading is 70mL
